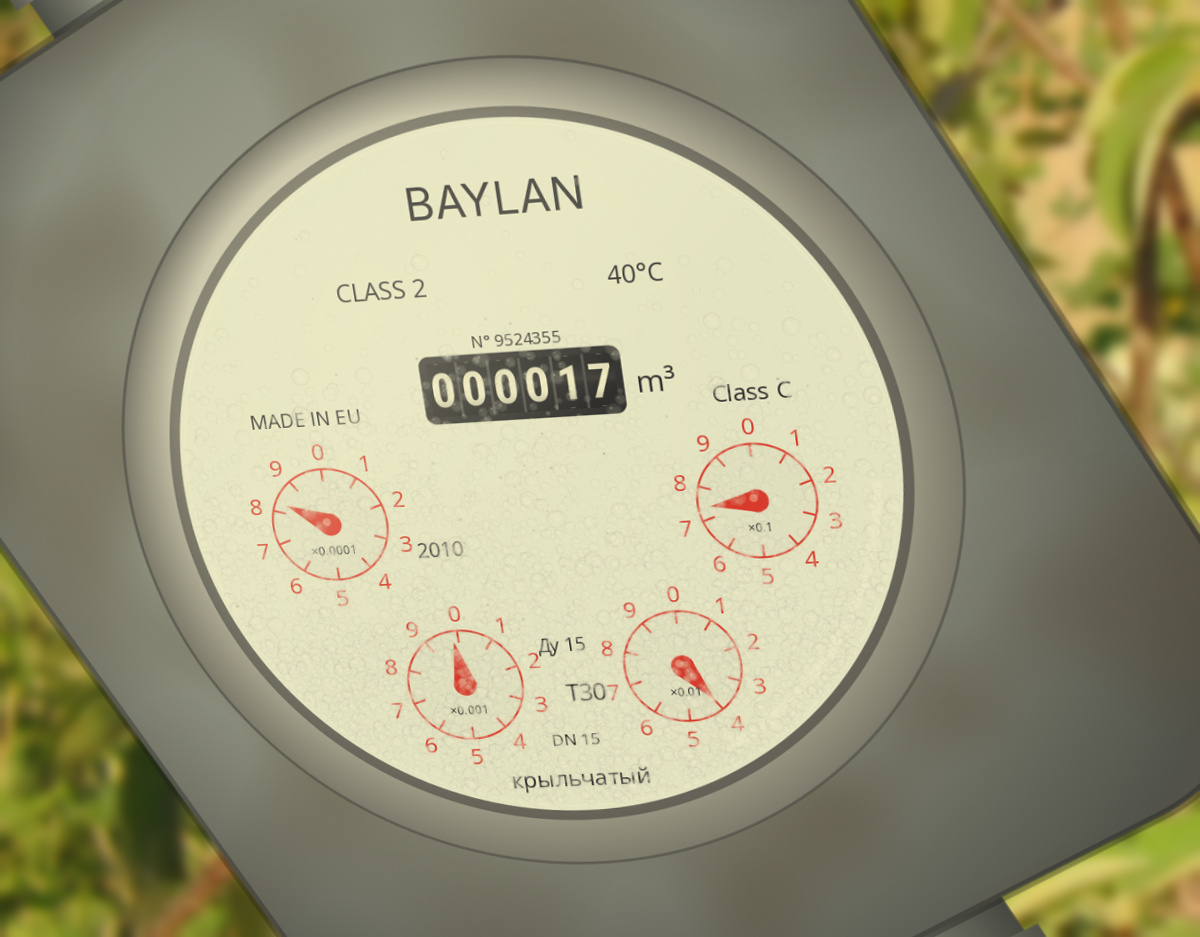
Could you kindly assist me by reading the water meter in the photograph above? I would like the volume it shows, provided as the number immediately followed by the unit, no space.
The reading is 17.7398m³
